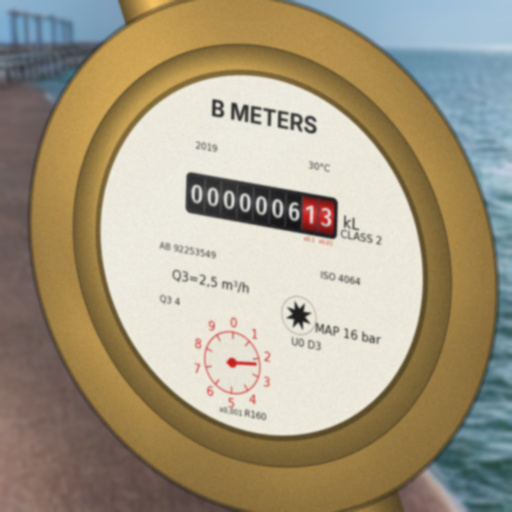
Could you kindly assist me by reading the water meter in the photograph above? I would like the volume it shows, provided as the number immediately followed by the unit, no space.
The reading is 6.132kL
